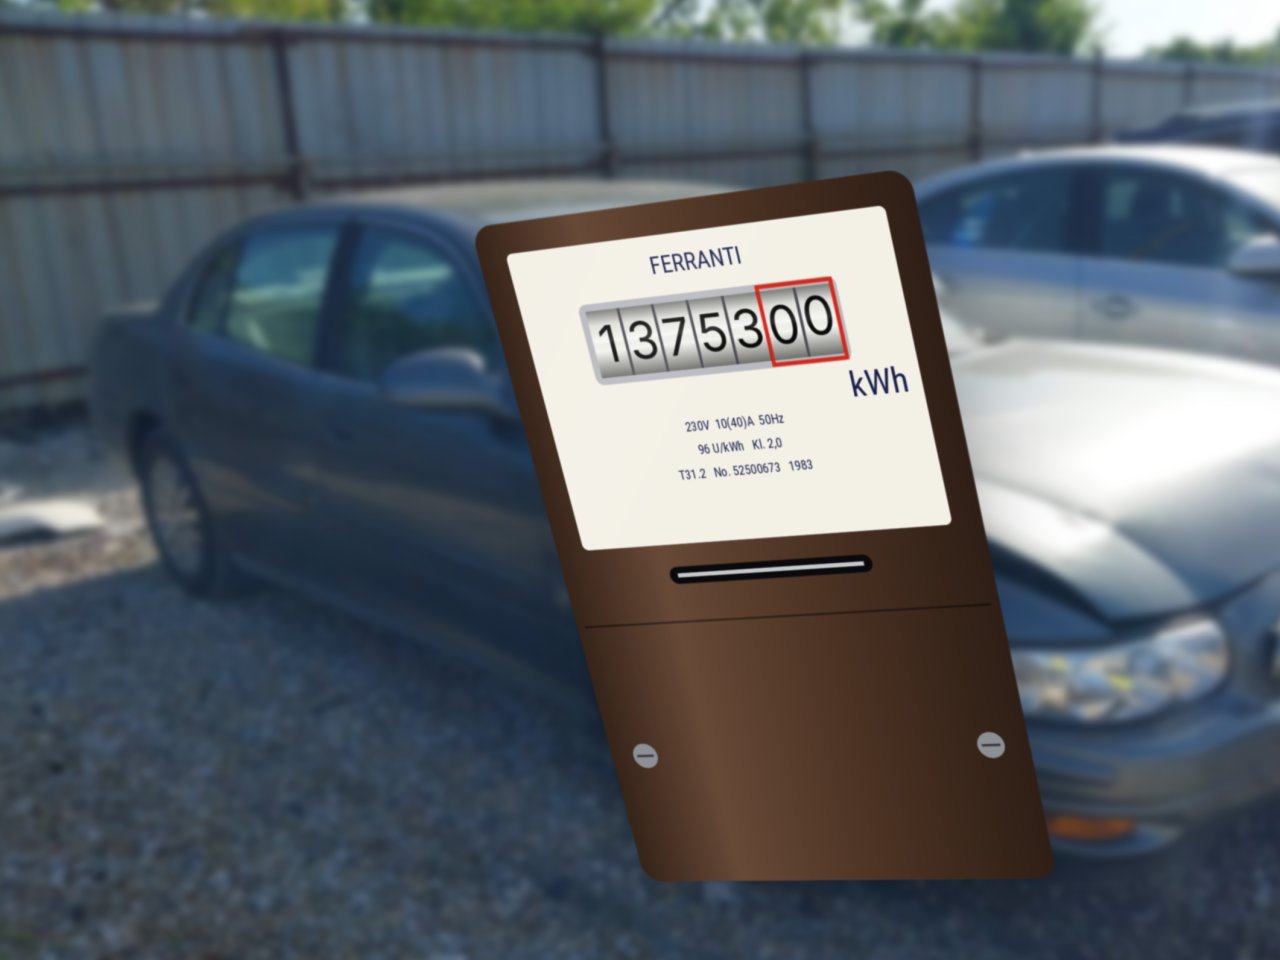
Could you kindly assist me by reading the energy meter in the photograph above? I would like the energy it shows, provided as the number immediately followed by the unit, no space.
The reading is 13753.00kWh
